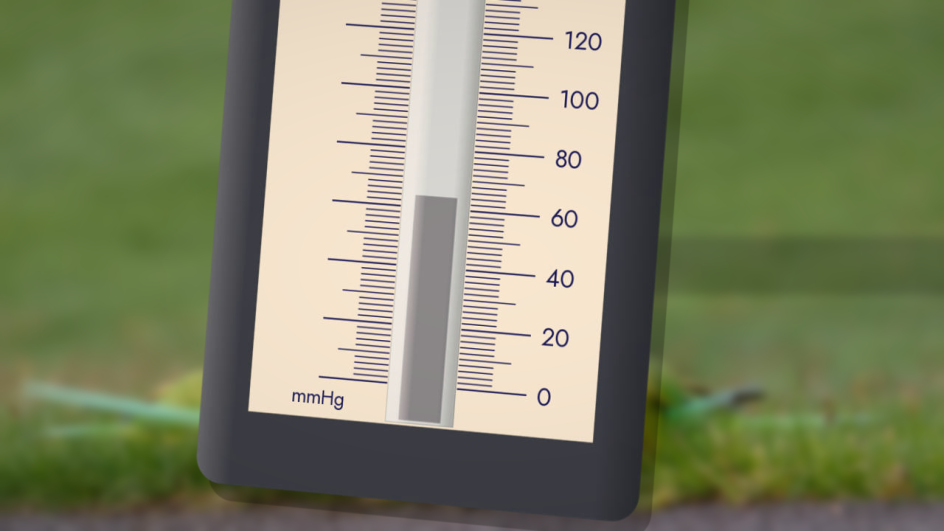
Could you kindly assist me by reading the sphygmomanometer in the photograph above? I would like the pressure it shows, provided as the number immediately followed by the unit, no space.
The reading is 64mmHg
